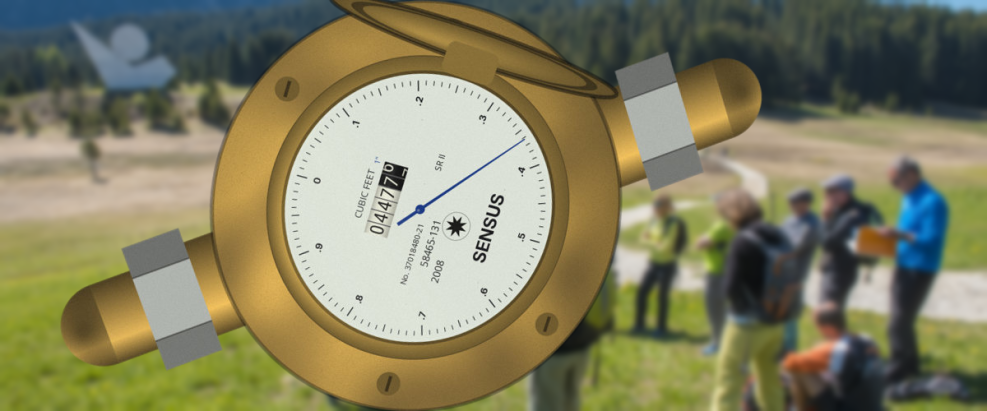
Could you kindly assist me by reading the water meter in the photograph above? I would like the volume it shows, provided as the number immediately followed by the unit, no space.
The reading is 44776.36ft³
